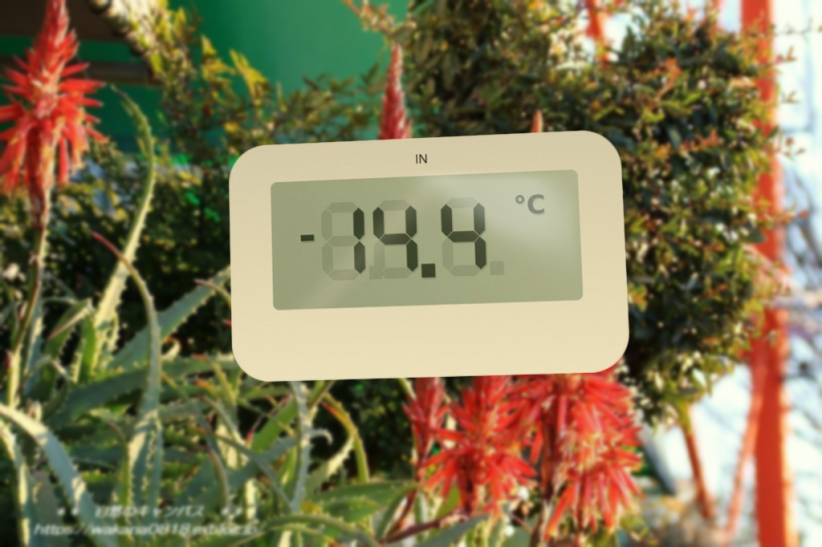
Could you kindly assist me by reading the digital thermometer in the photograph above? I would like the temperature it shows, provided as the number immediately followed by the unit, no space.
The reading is -14.4°C
